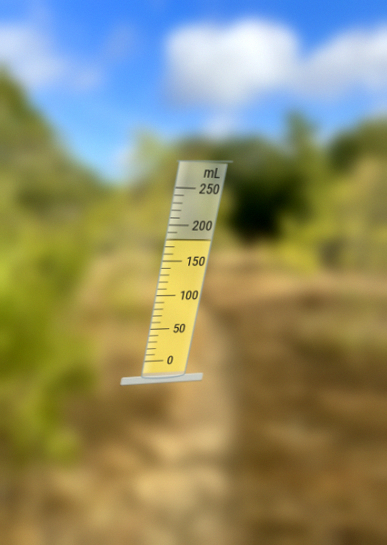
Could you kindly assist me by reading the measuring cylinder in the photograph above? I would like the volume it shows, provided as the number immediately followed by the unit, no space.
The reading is 180mL
